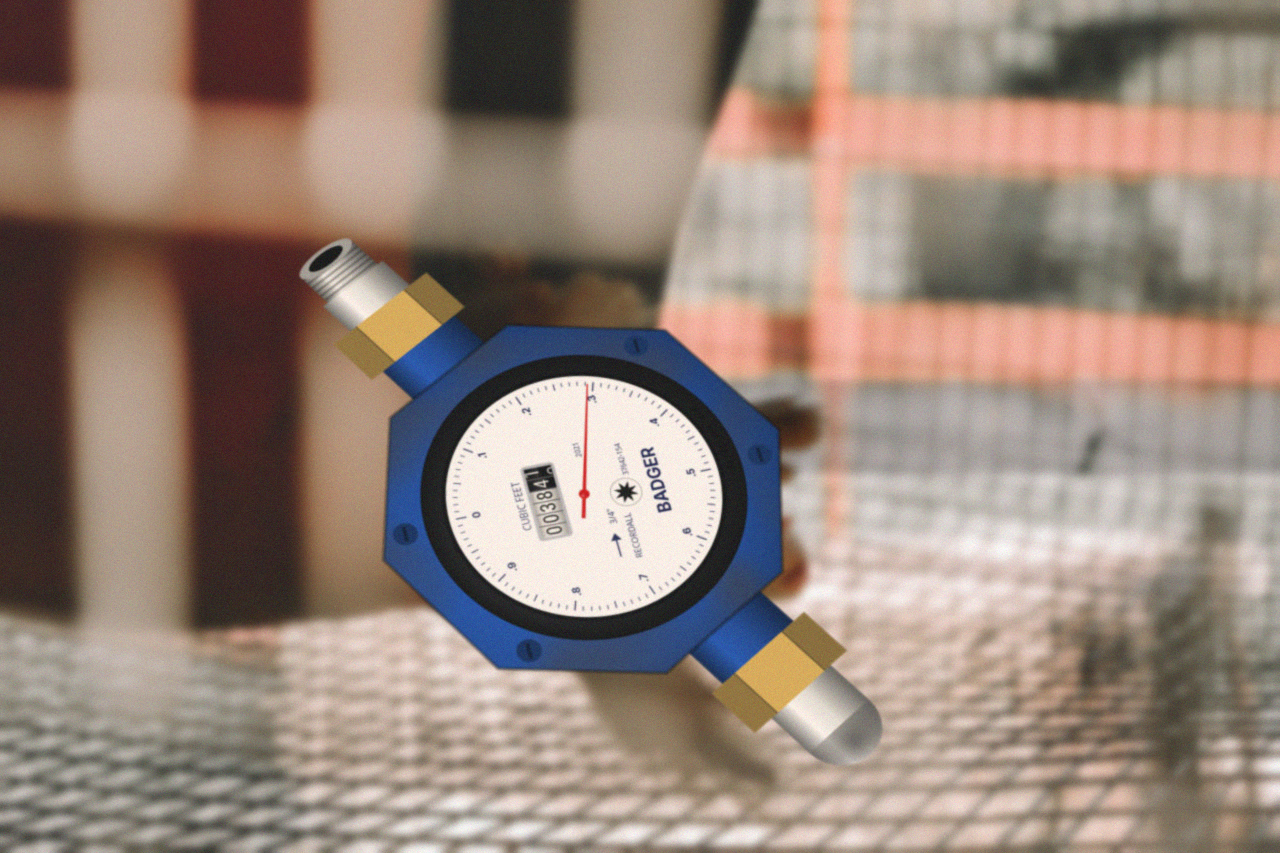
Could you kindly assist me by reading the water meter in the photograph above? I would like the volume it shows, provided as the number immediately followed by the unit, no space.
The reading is 3841.29ft³
